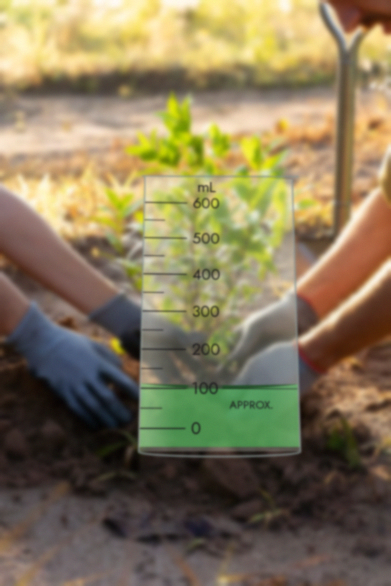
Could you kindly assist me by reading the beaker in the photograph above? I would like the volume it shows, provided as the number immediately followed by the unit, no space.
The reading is 100mL
